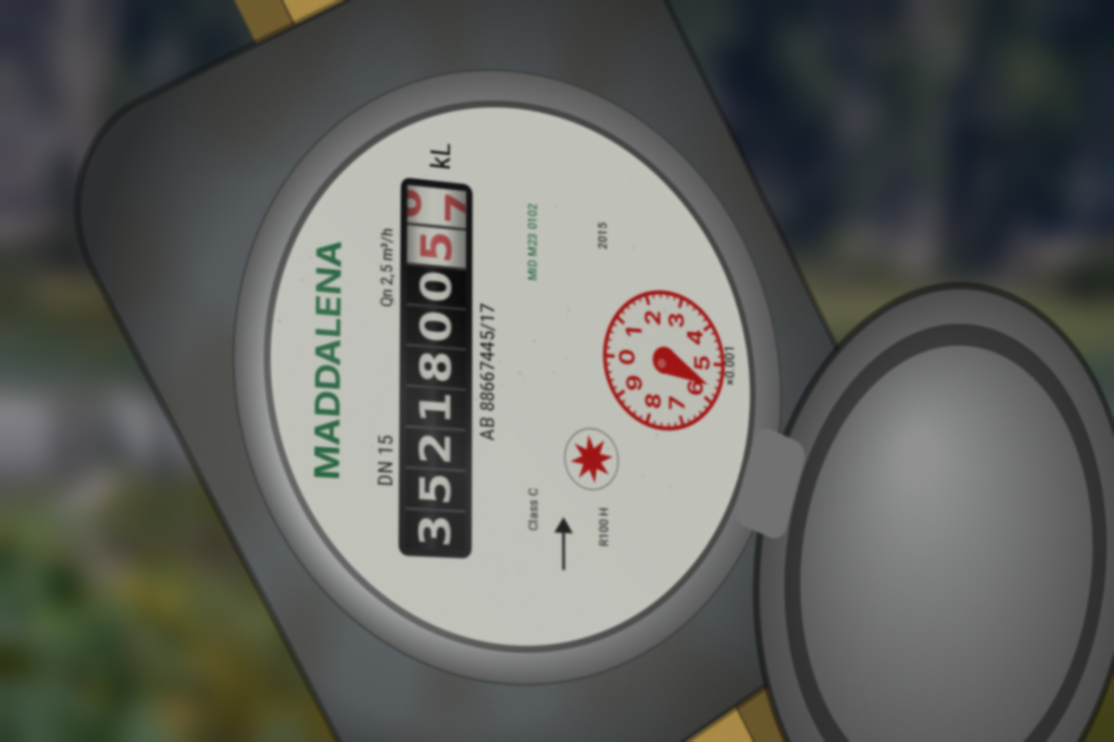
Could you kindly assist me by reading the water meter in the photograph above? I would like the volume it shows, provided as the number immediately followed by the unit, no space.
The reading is 3521800.565kL
